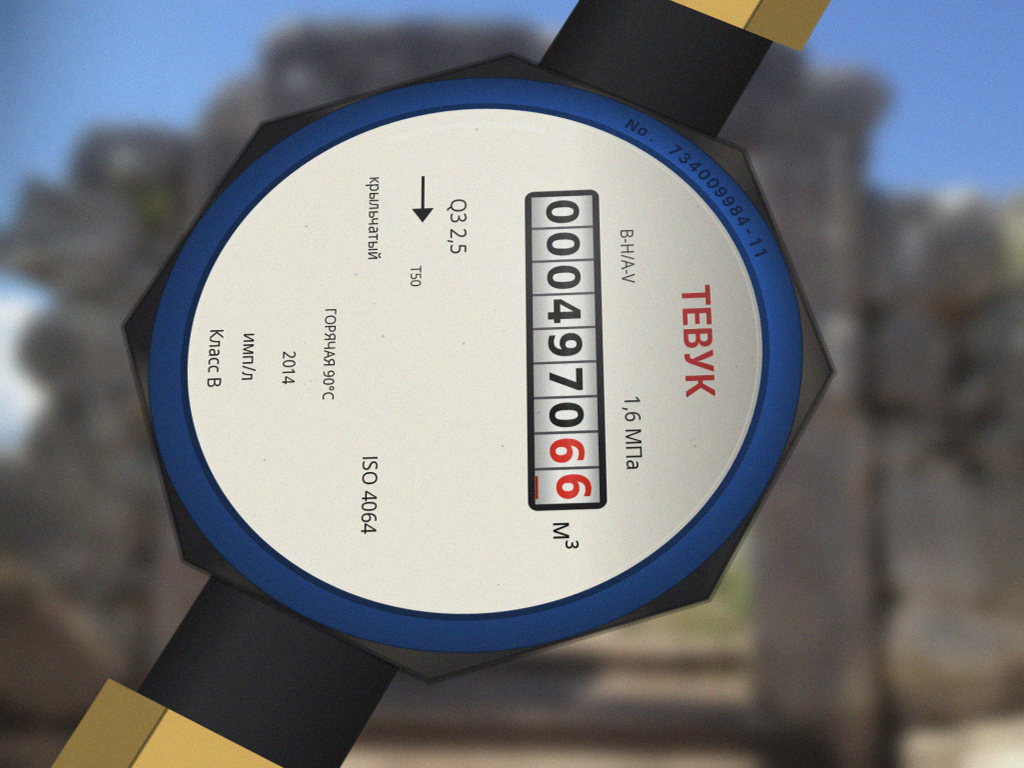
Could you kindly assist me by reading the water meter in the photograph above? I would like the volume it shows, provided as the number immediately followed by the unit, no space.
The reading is 4970.66m³
